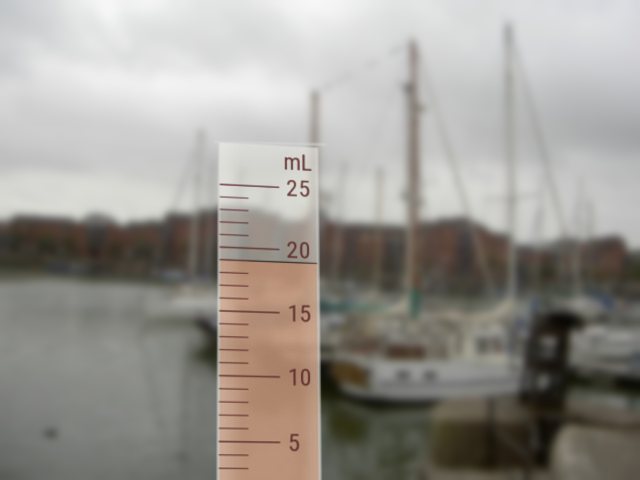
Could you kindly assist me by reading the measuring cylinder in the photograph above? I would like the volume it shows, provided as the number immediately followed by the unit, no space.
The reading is 19mL
